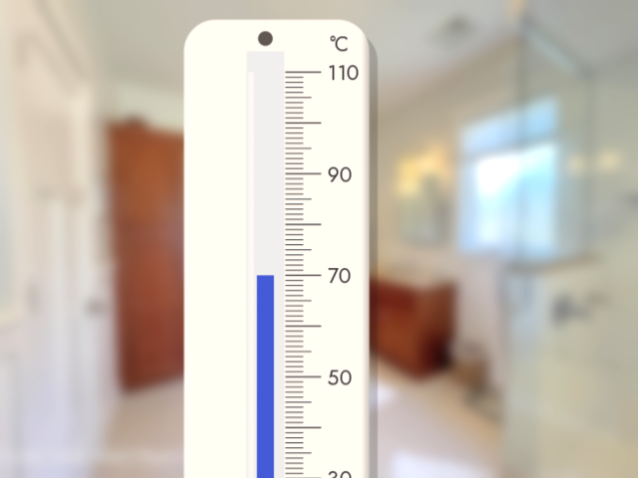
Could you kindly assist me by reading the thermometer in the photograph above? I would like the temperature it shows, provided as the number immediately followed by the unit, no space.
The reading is 70°C
